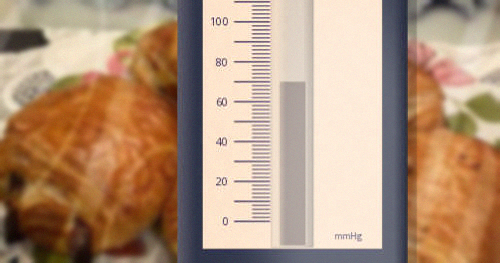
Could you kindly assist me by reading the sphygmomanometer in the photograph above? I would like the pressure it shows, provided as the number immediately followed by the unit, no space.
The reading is 70mmHg
